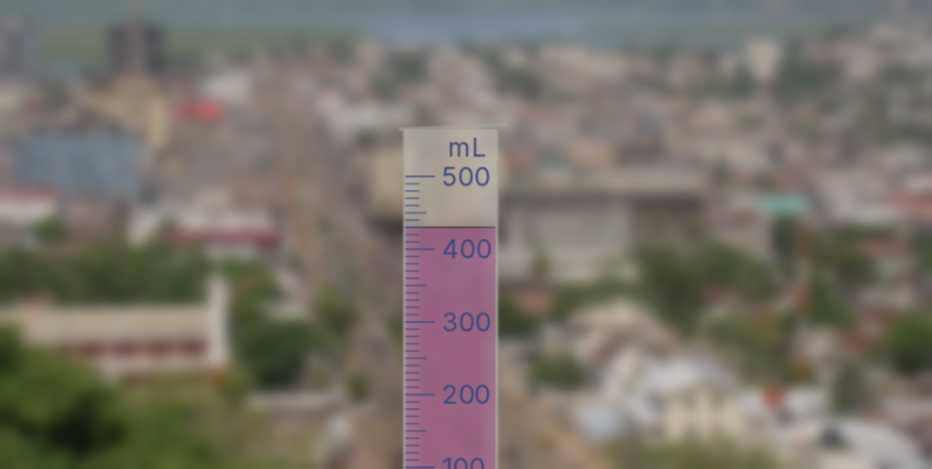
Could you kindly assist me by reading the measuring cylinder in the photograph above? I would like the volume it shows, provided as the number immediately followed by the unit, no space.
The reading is 430mL
